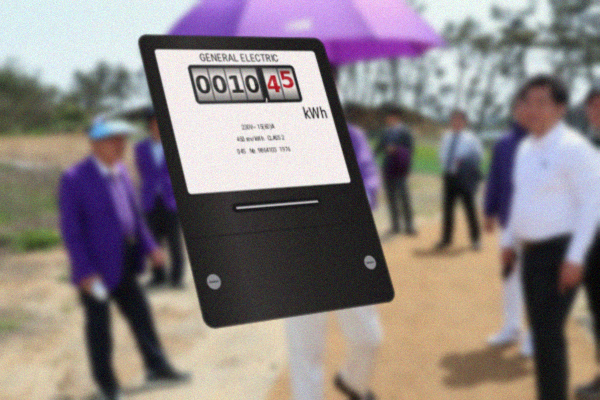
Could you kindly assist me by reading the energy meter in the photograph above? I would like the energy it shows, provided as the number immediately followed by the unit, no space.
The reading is 10.45kWh
